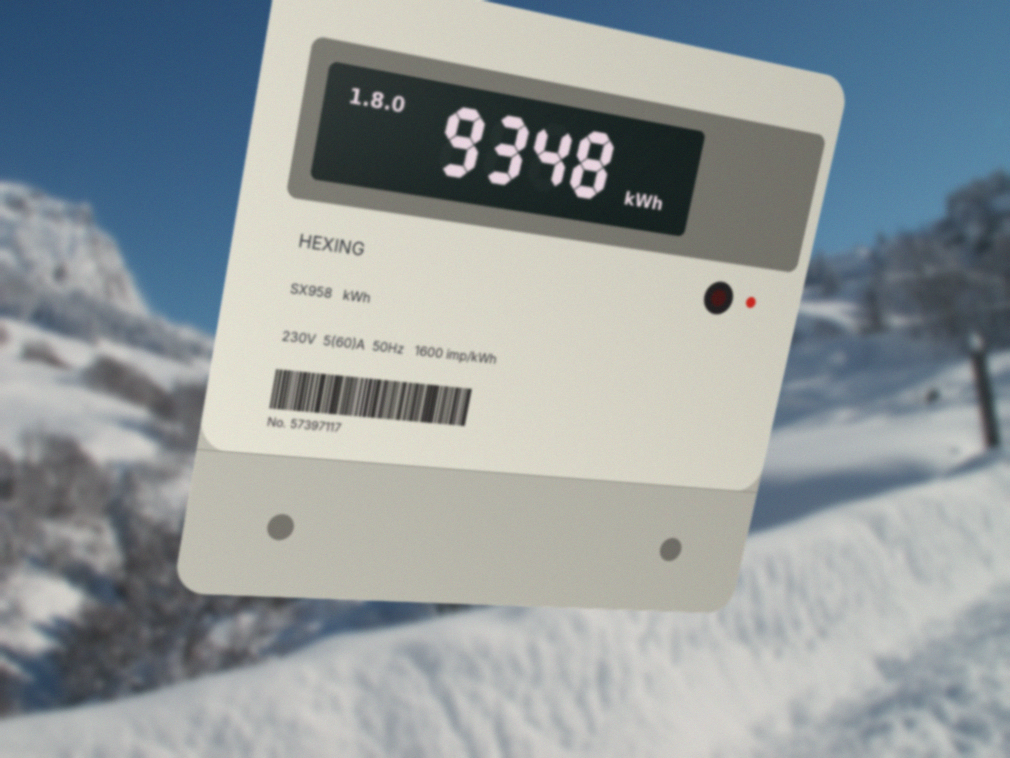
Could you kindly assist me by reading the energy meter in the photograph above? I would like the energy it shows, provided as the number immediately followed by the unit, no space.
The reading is 9348kWh
